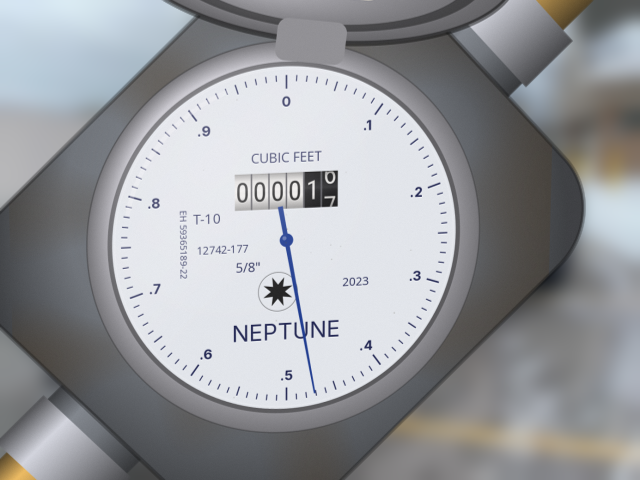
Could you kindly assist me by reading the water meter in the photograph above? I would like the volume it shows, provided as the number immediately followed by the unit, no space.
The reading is 16.47ft³
